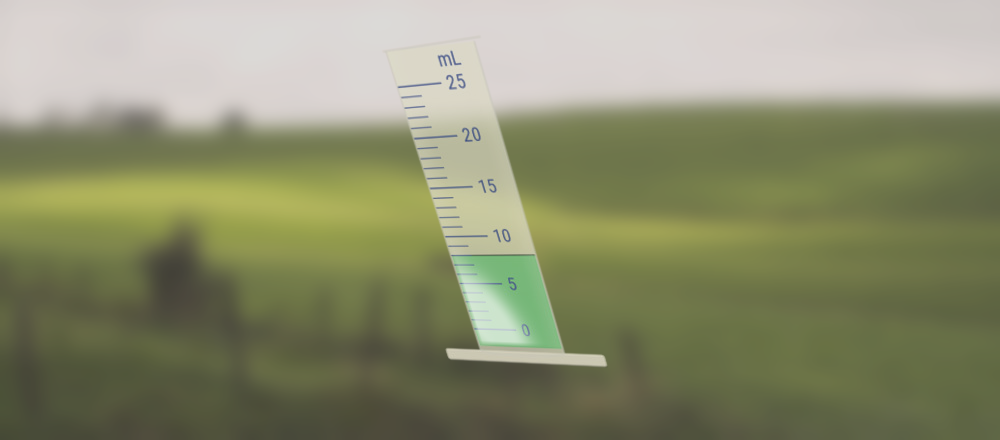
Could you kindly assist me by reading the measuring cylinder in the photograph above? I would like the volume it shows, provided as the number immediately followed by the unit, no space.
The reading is 8mL
